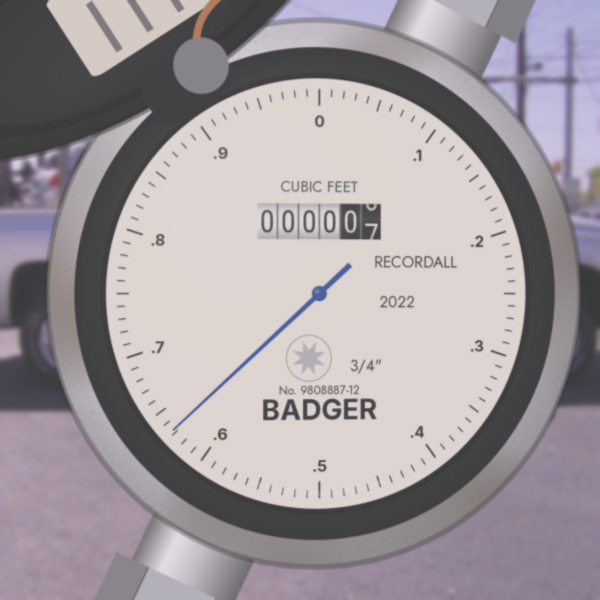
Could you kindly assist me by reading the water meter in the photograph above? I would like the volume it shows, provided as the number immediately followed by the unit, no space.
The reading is 6.63ft³
